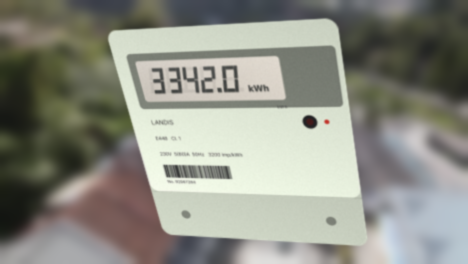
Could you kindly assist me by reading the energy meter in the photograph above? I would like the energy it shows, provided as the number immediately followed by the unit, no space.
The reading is 3342.0kWh
